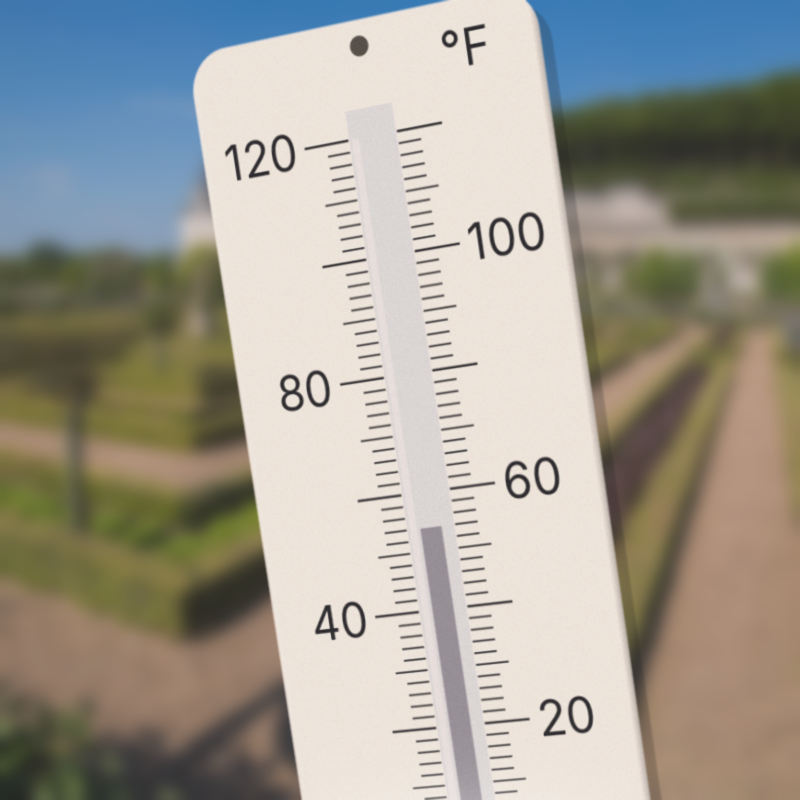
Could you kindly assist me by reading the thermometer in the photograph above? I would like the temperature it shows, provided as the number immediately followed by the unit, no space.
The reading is 54°F
